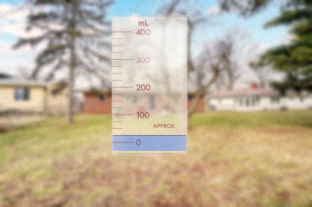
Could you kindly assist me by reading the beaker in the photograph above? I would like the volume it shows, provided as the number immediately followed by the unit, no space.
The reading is 25mL
